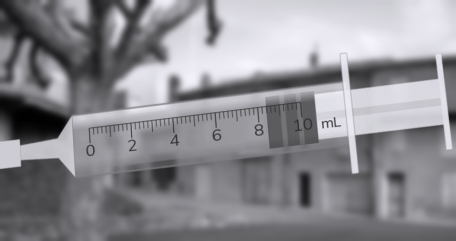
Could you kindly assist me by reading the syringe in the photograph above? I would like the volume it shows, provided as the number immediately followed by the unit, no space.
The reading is 8.4mL
